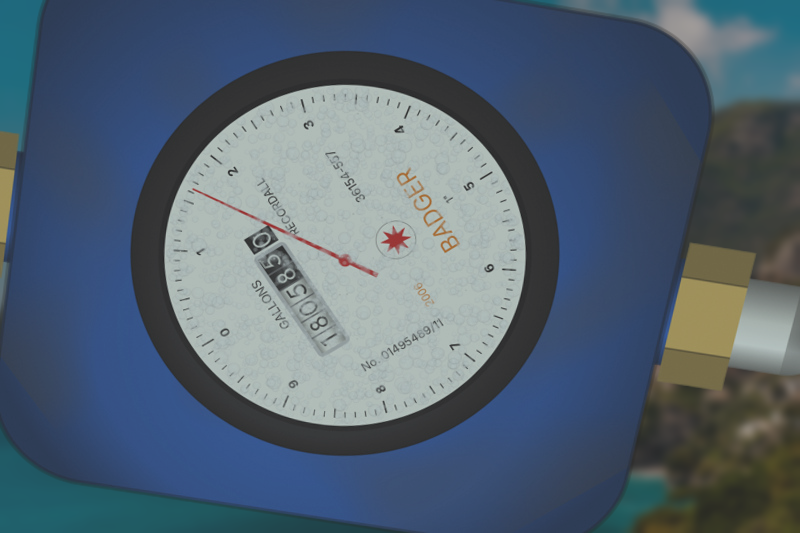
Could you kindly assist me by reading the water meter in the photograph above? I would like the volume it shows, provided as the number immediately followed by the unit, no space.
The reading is 1805851.6gal
